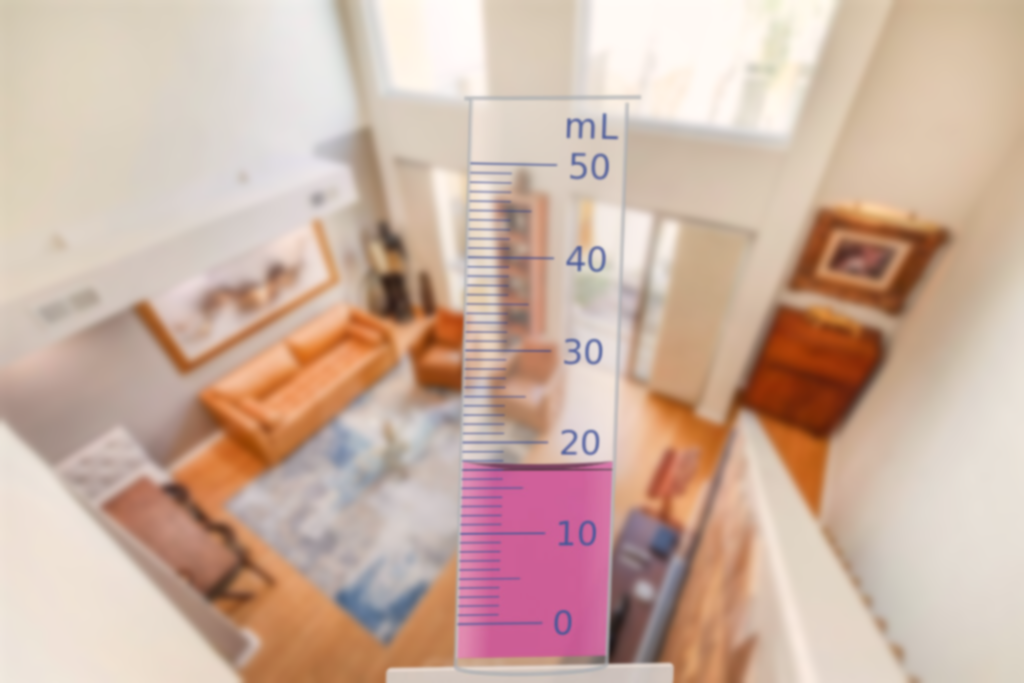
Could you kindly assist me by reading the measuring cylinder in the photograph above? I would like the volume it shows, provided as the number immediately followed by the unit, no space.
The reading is 17mL
